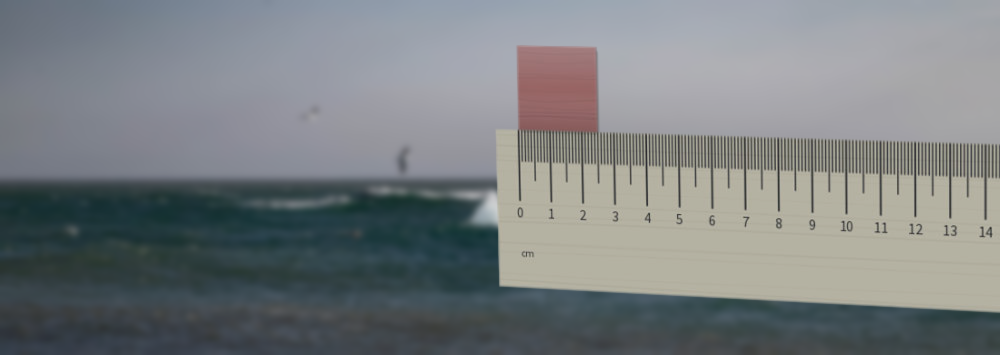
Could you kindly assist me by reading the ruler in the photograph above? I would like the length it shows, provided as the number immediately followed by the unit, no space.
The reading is 2.5cm
